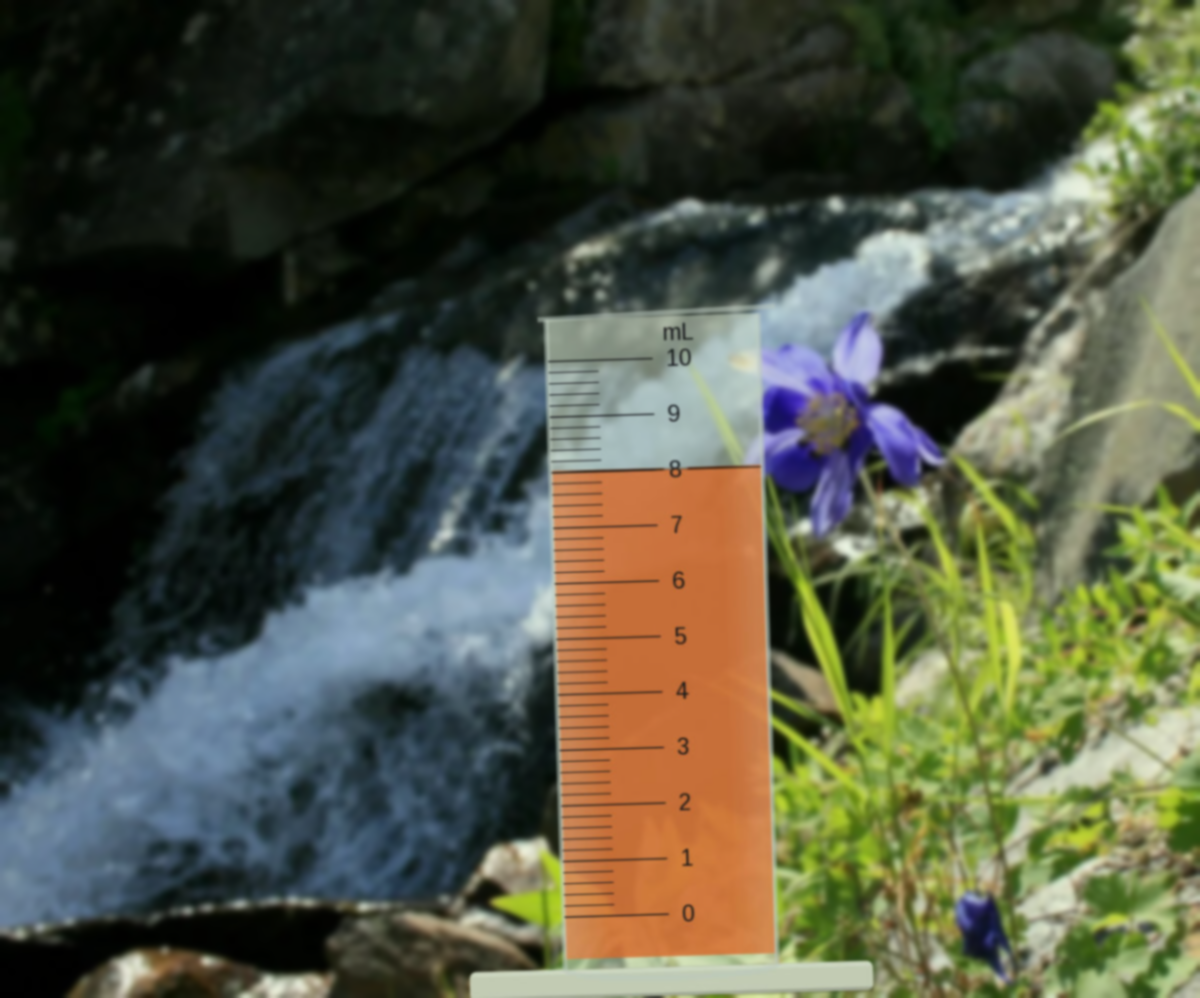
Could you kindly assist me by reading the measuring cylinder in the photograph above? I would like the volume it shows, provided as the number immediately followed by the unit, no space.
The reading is 8mL
